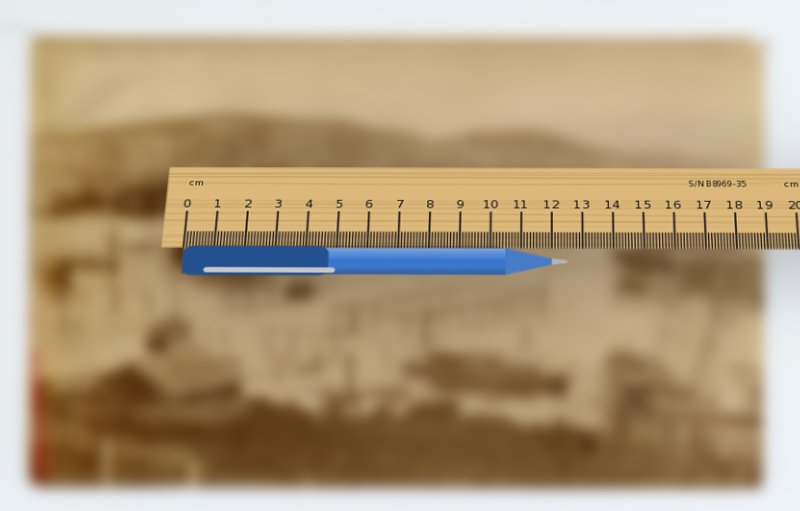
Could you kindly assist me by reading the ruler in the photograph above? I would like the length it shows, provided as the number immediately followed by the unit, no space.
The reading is 12.5cm
